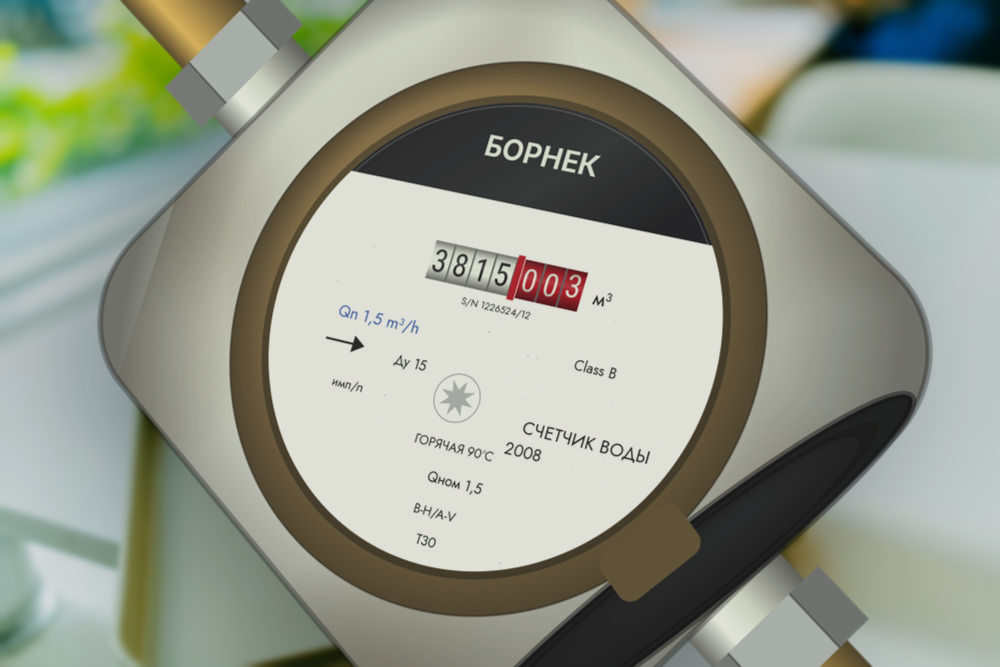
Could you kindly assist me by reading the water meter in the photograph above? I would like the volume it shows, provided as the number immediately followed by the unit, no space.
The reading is 3815.003m³
